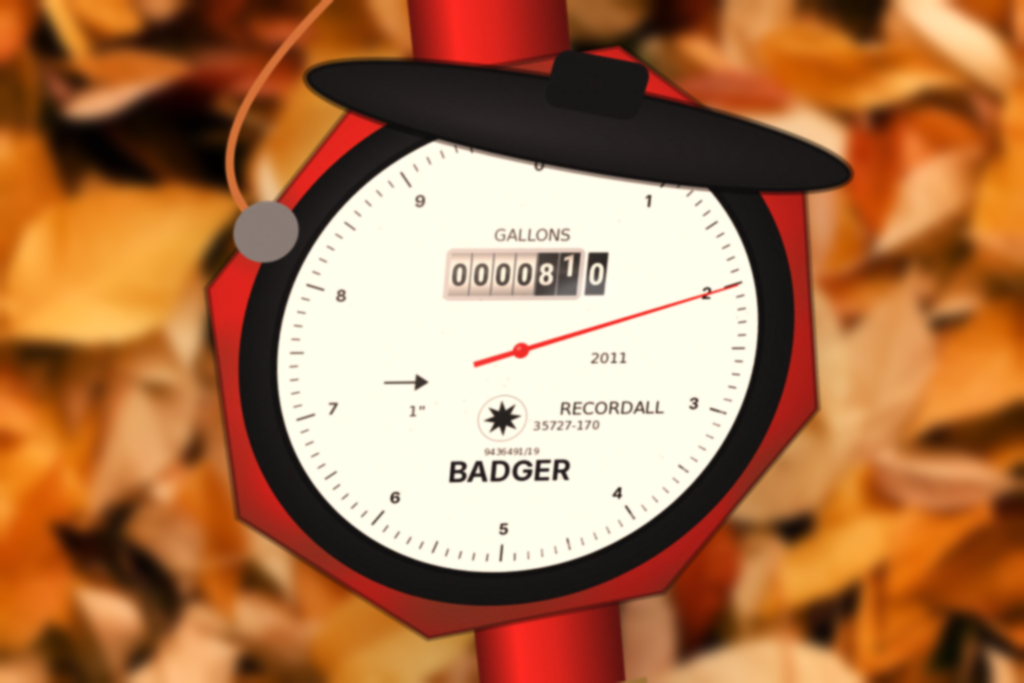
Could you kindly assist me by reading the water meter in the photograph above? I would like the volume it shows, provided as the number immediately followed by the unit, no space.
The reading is 812.0gal
